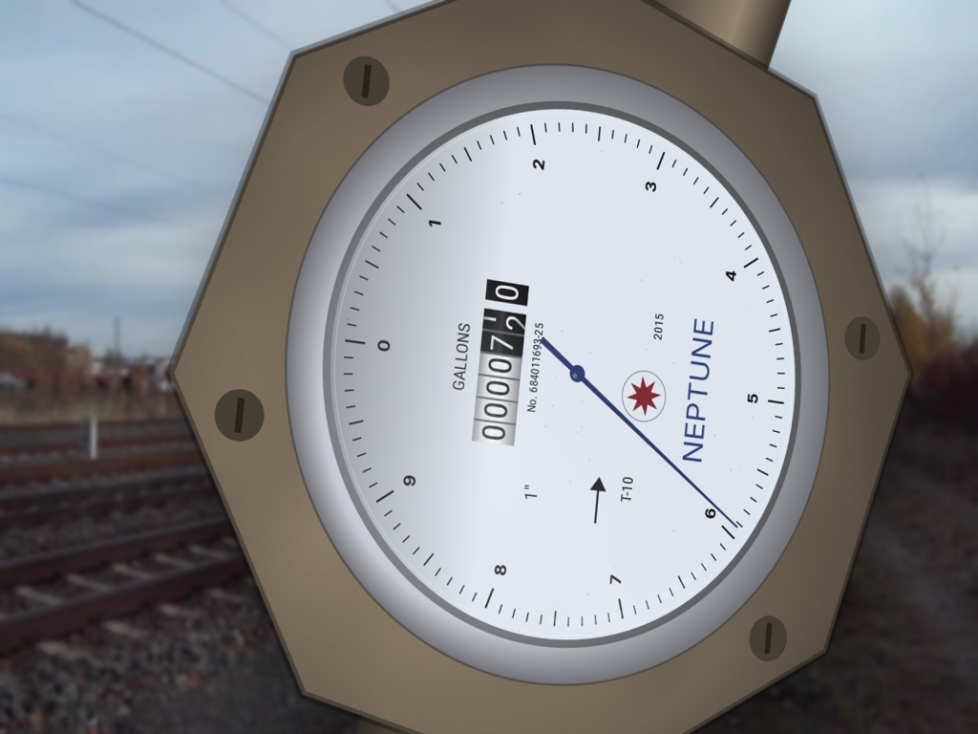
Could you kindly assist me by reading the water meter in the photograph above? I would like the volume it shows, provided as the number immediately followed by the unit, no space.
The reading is 715.9gal
